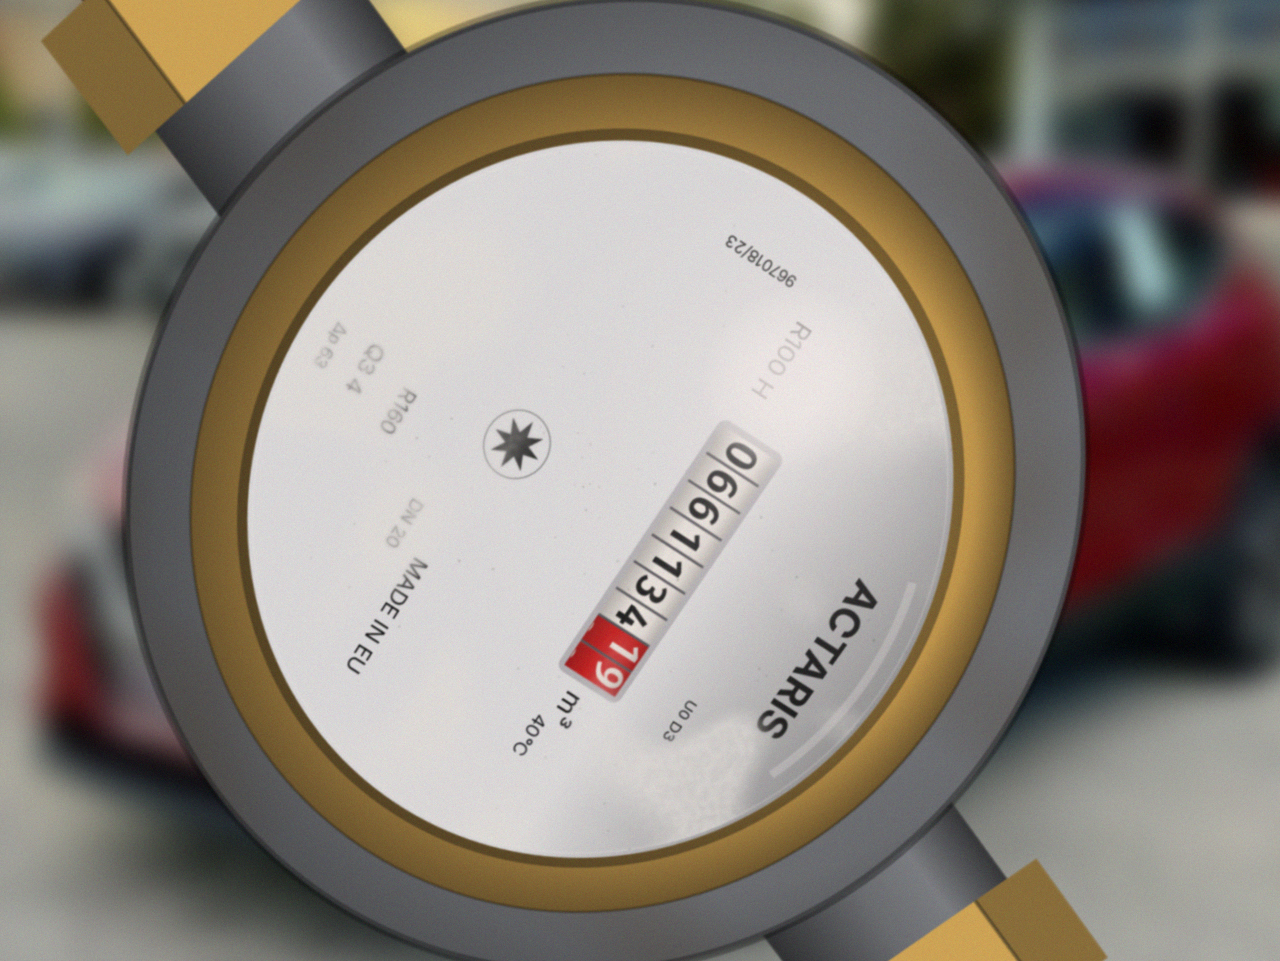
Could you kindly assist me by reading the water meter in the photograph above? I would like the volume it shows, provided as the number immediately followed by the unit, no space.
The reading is 661134.19m³
